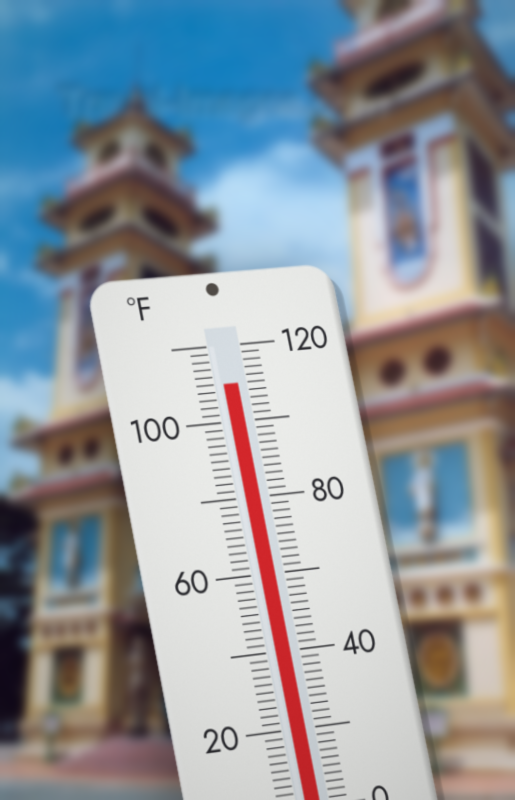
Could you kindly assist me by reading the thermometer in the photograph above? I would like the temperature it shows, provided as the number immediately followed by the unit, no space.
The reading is 110°F
